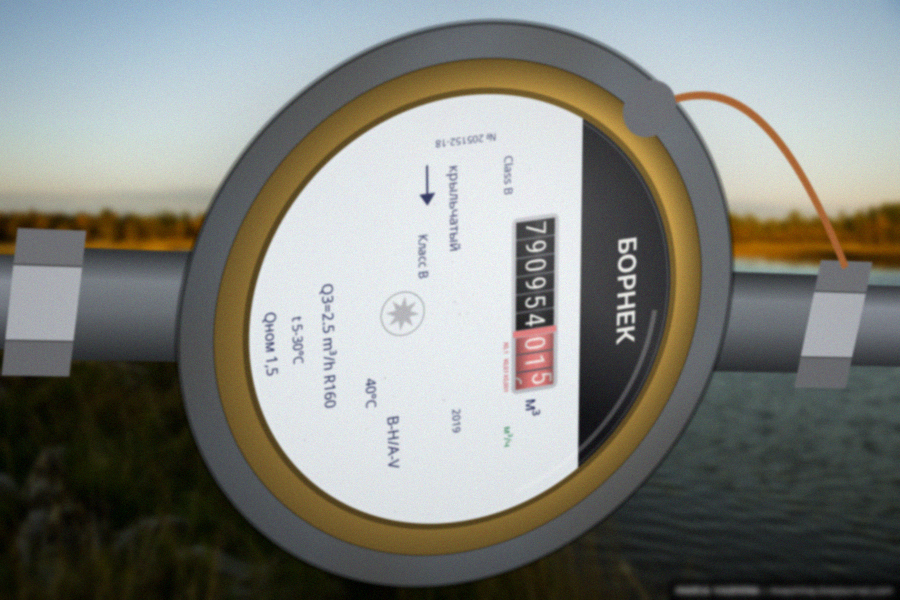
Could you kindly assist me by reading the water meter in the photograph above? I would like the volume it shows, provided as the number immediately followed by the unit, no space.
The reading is 790954.015m³
